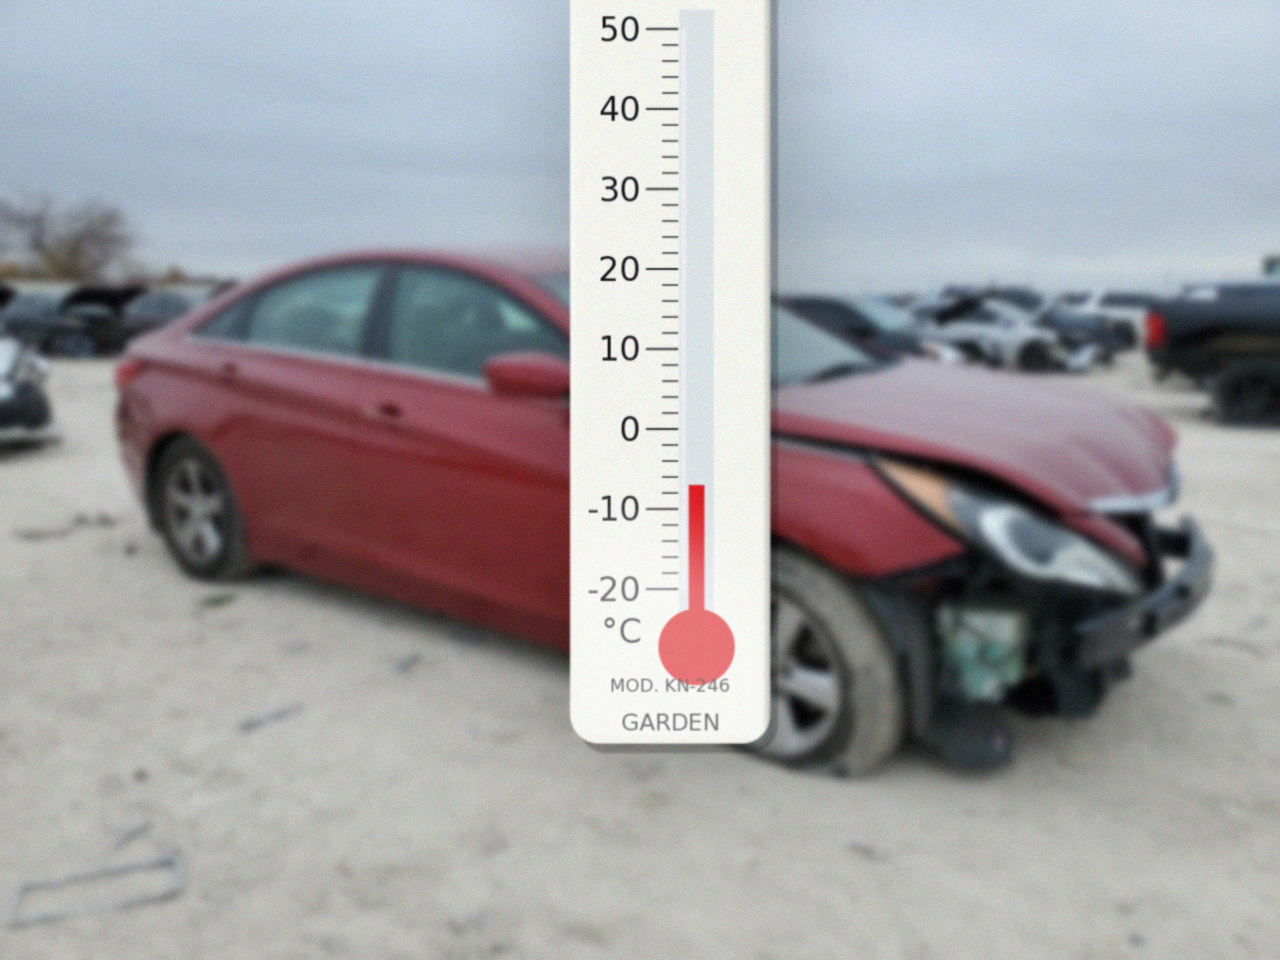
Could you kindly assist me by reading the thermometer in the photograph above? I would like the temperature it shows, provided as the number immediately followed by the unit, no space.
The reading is -7°C
